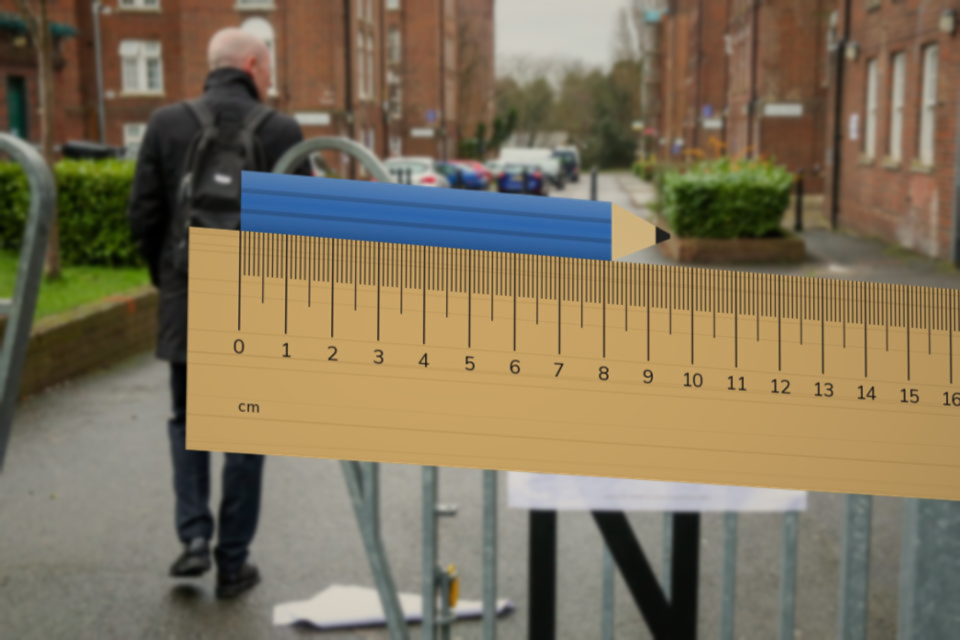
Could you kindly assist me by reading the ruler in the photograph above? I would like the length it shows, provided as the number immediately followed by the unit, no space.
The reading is 9.5cm
